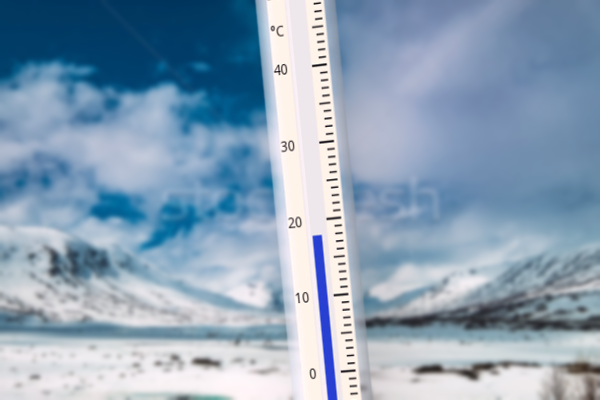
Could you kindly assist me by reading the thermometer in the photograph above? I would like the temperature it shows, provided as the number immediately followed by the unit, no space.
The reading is 18°C
